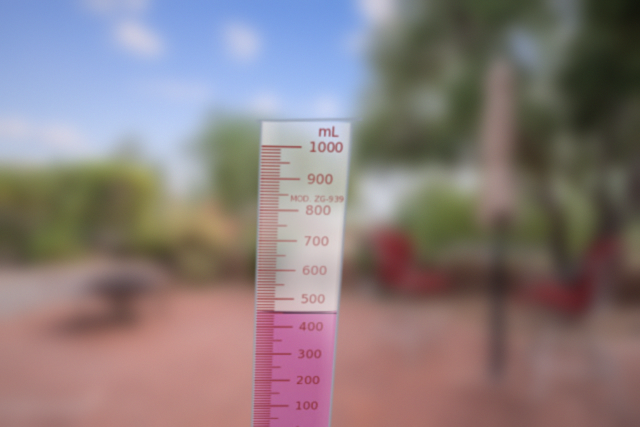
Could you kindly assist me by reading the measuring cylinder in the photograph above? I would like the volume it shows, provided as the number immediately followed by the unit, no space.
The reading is 450mL
